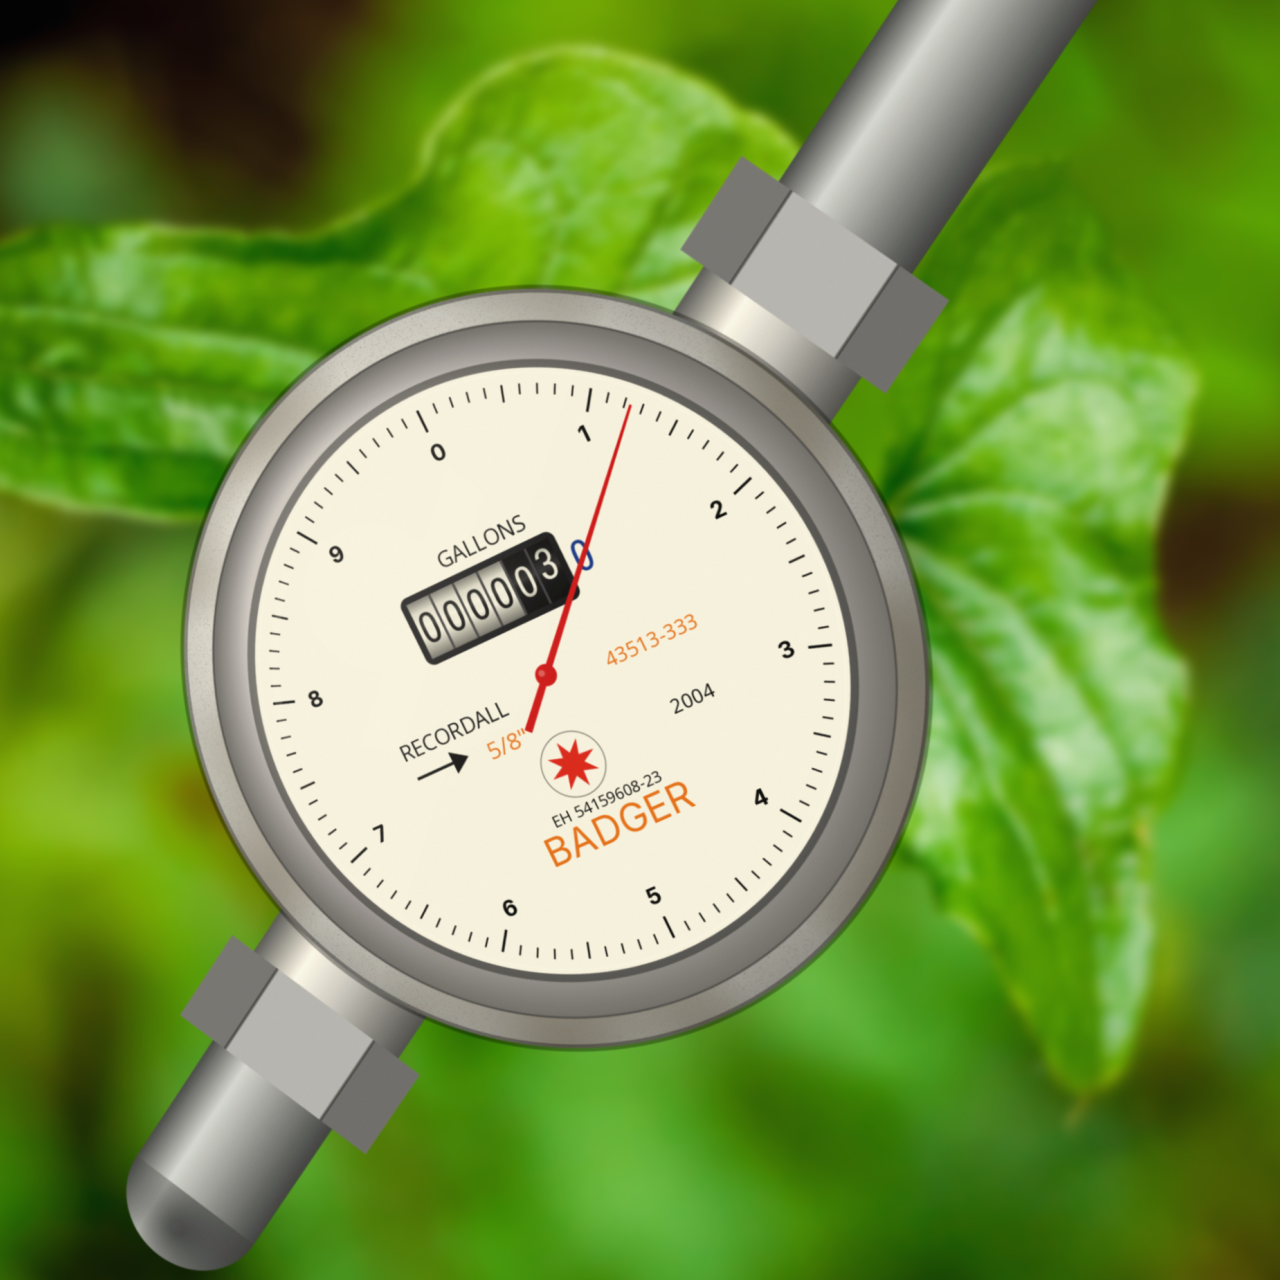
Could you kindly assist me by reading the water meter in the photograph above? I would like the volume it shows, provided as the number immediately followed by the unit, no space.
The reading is 31.2gal
